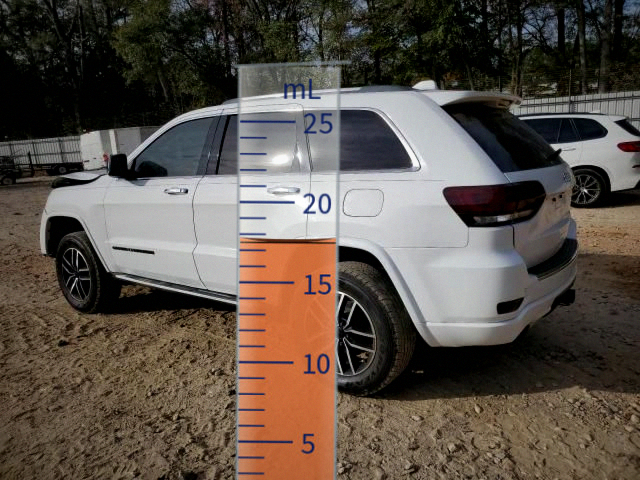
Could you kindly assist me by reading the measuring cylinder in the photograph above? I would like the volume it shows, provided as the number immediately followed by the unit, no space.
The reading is 17.5mL
